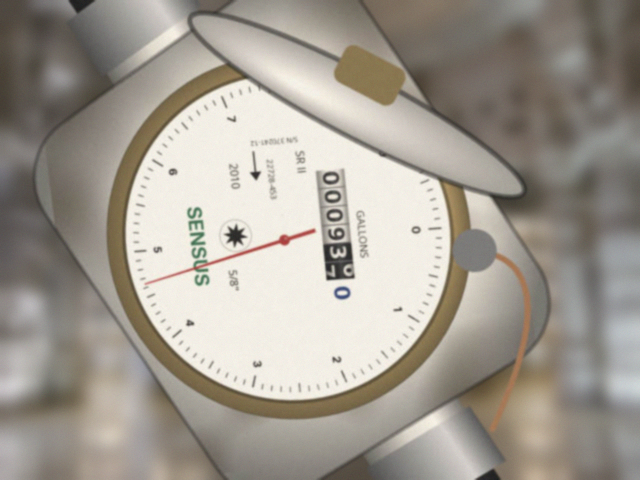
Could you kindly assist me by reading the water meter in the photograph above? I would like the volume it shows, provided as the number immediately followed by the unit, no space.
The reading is 9364.6gal
